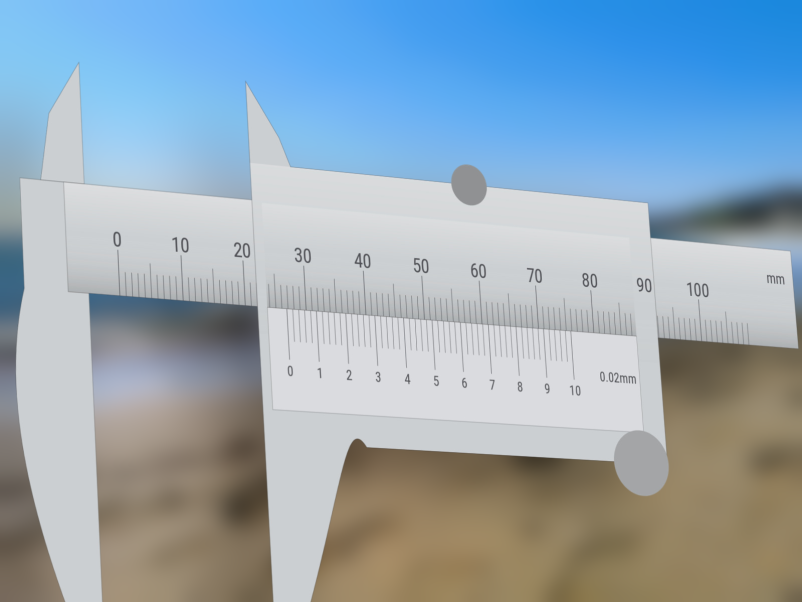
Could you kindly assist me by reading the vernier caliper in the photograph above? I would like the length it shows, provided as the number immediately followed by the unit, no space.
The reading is 26.8mm
